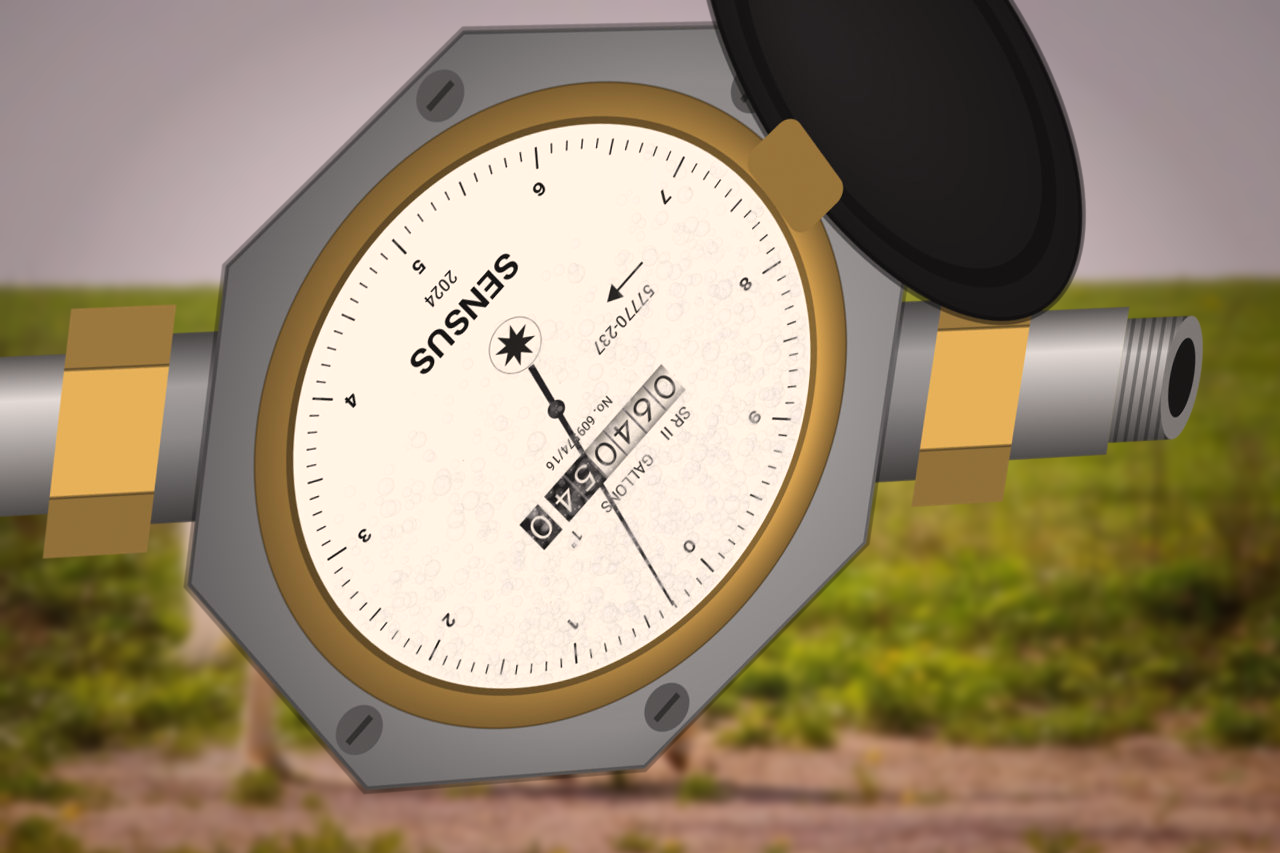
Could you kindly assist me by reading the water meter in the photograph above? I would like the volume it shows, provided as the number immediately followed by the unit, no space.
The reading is 640540.3gal
